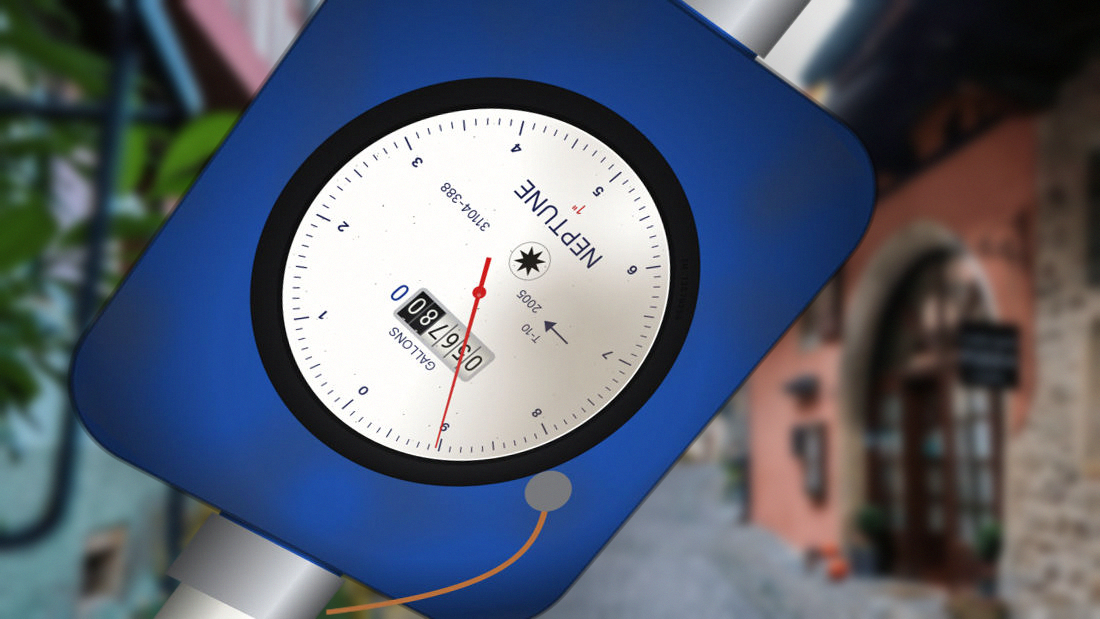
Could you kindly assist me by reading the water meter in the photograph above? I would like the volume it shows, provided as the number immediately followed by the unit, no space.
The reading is 567799.0gal
